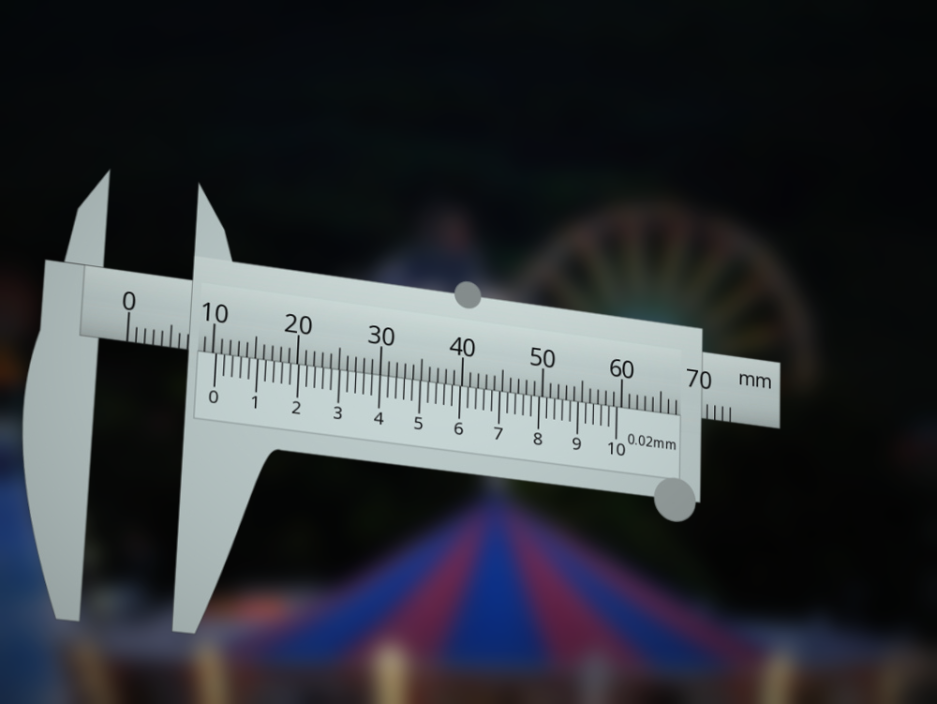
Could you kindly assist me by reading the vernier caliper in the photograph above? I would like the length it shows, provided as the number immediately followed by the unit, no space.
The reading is 10.4mm
